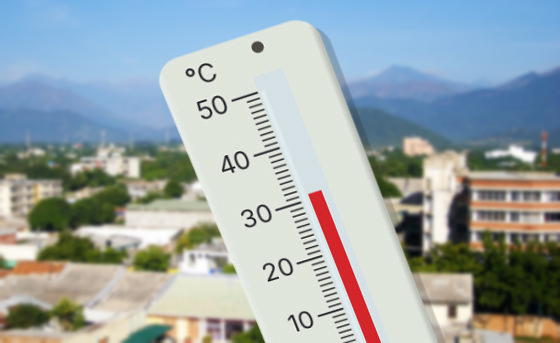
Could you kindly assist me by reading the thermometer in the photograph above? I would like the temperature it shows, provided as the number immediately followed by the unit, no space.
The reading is 31°C
